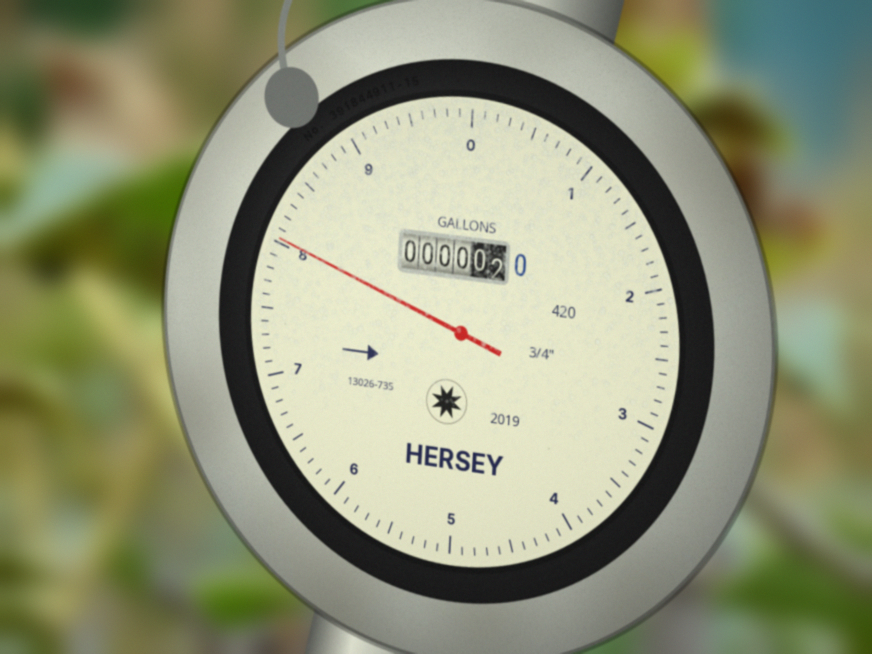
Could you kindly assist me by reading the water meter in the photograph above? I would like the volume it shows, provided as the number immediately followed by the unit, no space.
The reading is 18.0gal
